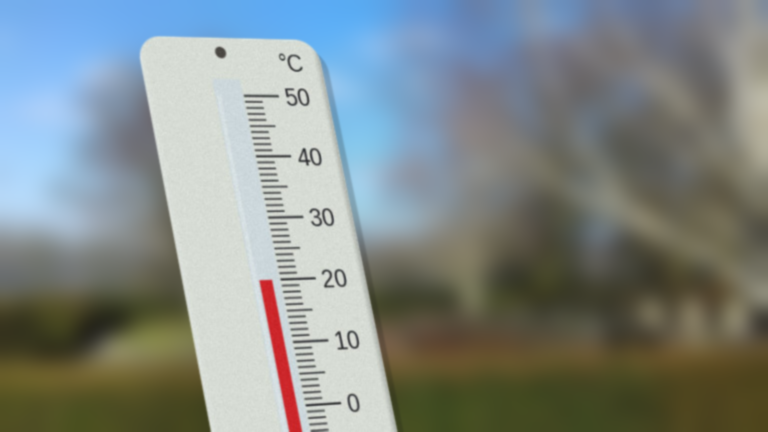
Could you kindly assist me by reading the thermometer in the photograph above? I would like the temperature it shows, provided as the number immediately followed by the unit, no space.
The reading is 20°C
